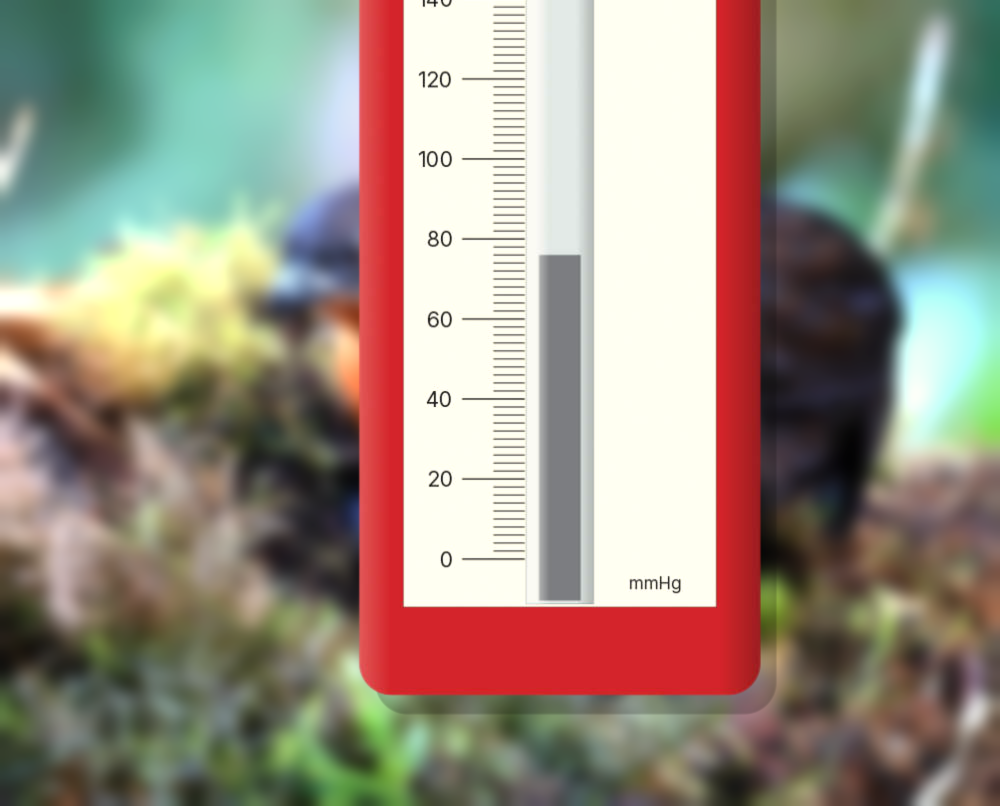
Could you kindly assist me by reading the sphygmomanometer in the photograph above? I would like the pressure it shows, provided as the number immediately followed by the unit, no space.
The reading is 76mmHg
